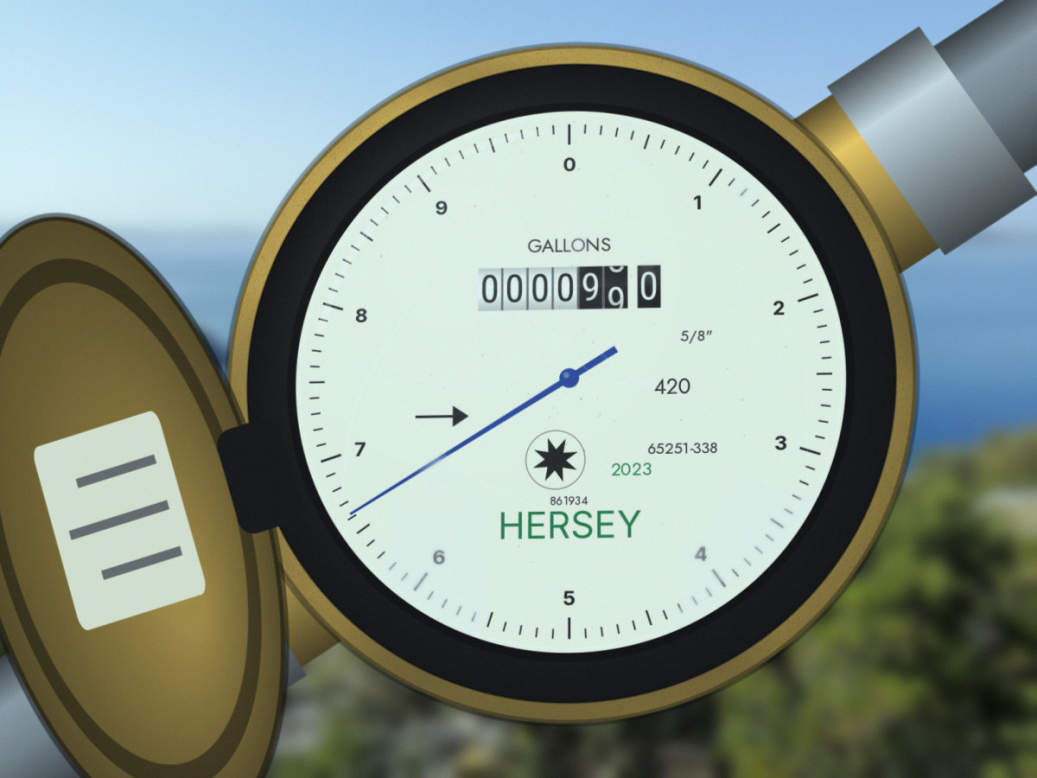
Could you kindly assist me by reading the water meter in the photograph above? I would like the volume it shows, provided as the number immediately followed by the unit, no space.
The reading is 986.6gal
